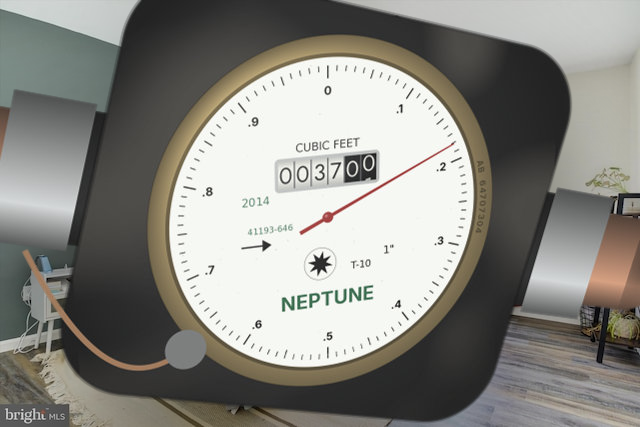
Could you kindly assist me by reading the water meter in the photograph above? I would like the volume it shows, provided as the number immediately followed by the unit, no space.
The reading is 3700.18ft³
